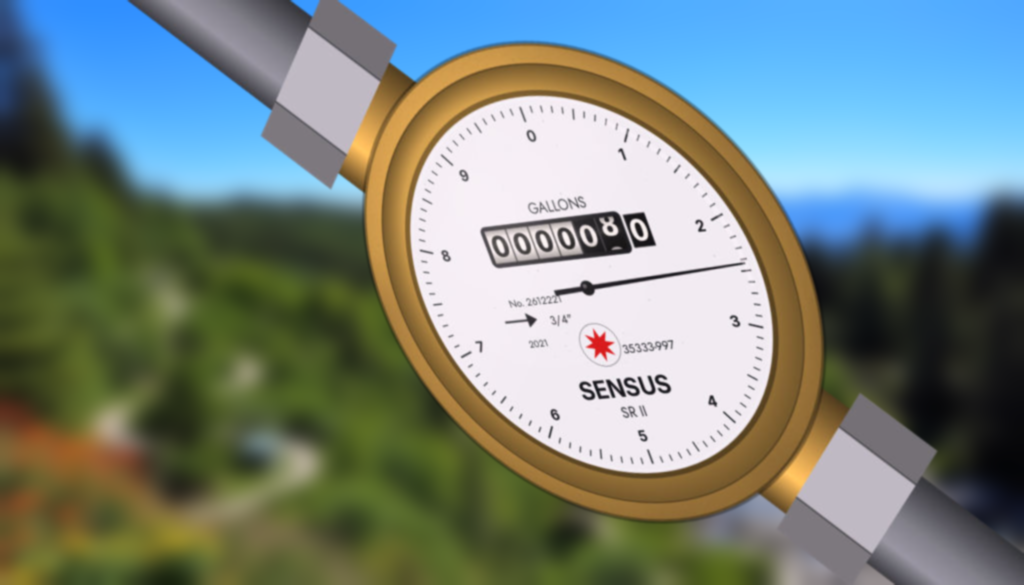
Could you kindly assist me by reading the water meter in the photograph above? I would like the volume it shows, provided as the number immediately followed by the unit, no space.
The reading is 82.4gal
